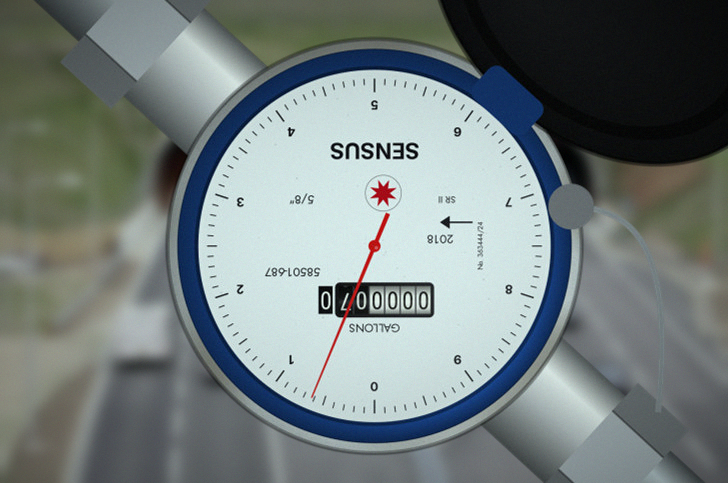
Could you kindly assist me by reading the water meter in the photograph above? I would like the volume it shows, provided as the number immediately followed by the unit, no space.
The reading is 70.6gal
